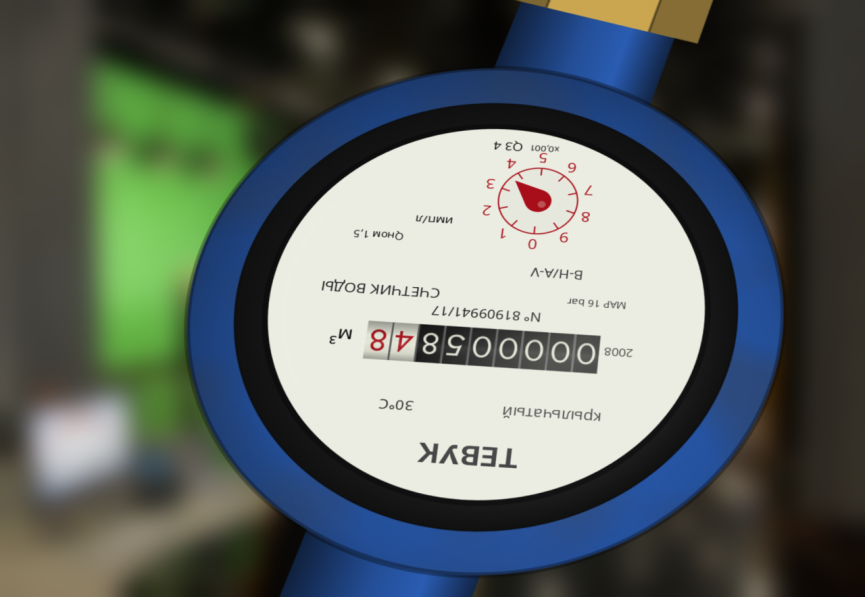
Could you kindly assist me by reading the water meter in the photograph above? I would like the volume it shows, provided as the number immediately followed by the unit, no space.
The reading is 58.483m³
